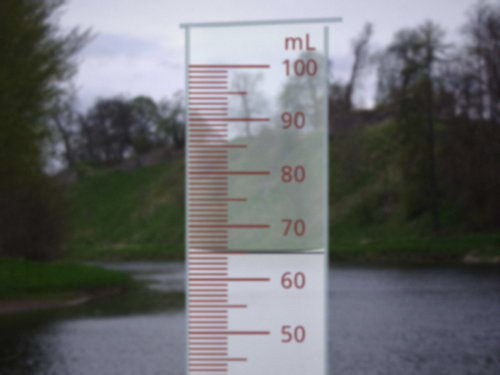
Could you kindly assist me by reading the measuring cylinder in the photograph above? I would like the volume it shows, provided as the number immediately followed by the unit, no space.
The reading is 65mL
